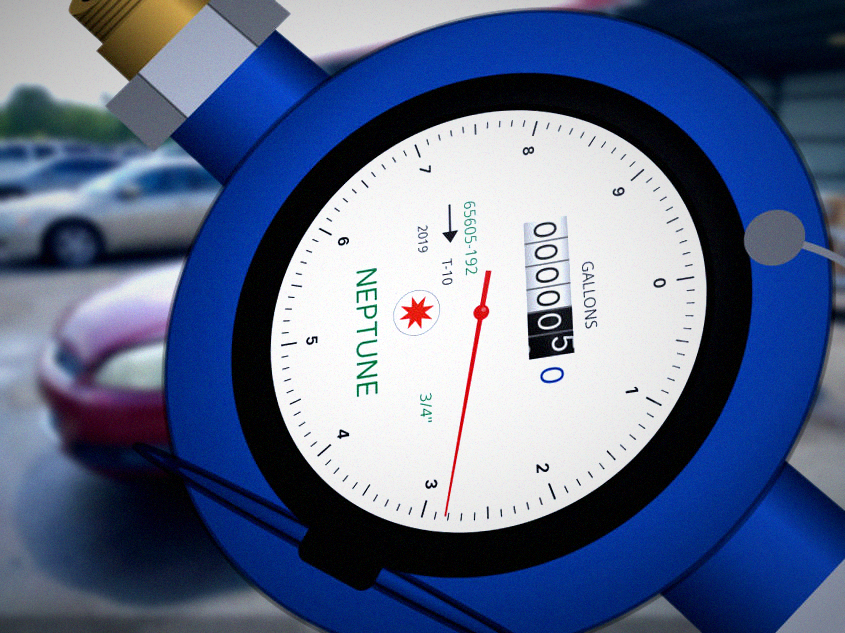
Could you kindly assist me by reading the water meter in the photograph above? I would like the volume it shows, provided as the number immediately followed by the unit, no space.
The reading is 52.8gal
